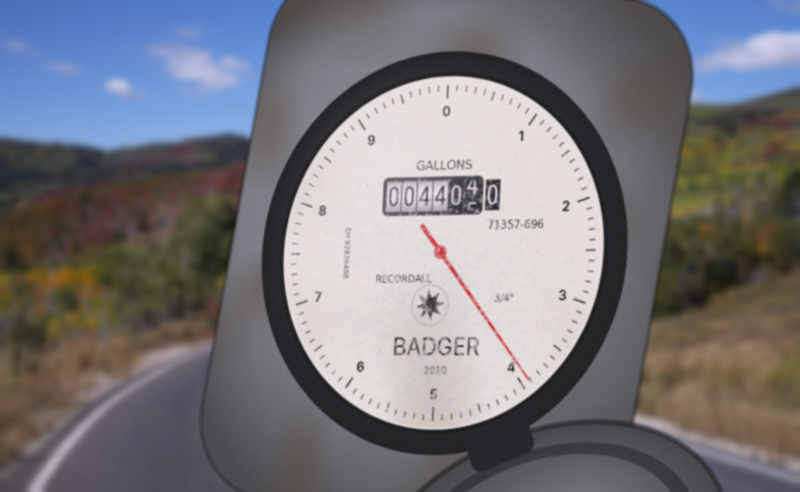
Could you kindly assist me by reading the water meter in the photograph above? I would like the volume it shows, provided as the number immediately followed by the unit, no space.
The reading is 44043.9gal
